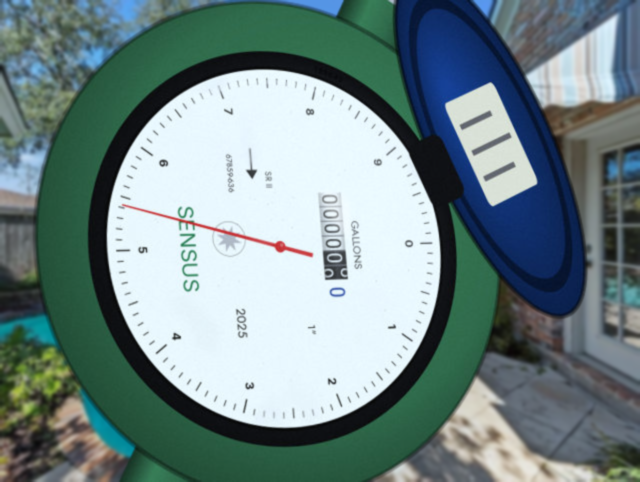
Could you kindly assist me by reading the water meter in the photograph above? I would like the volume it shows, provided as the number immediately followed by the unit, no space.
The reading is 85.4gal
